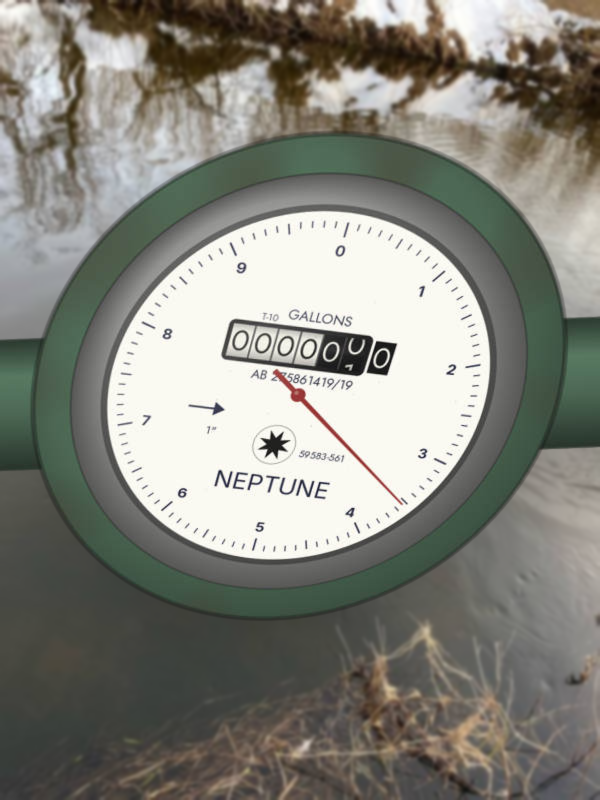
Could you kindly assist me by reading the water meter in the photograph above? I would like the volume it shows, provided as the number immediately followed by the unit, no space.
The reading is 3.5gal
